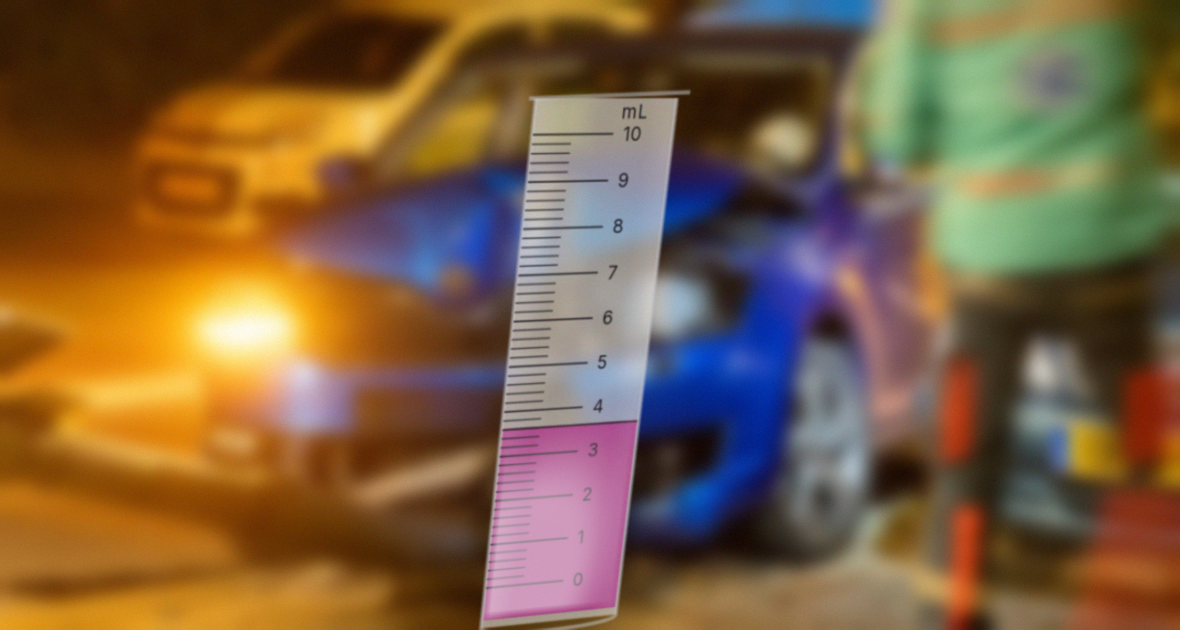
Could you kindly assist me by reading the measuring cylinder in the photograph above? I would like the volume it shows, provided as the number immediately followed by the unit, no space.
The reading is 3.6mL
